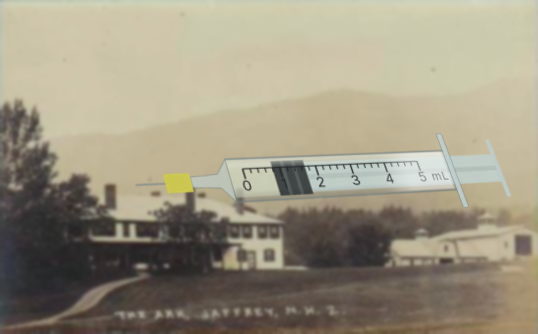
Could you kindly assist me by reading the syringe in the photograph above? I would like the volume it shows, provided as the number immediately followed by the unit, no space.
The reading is 0.8mL
